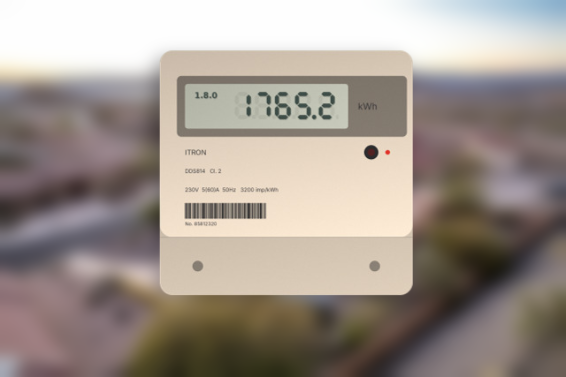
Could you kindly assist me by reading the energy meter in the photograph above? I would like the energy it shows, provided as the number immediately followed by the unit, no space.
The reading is 1765.2kWh
